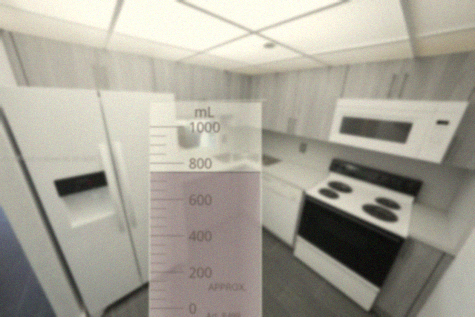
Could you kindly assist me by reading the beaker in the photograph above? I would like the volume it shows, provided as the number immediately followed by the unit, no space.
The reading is 750mL
